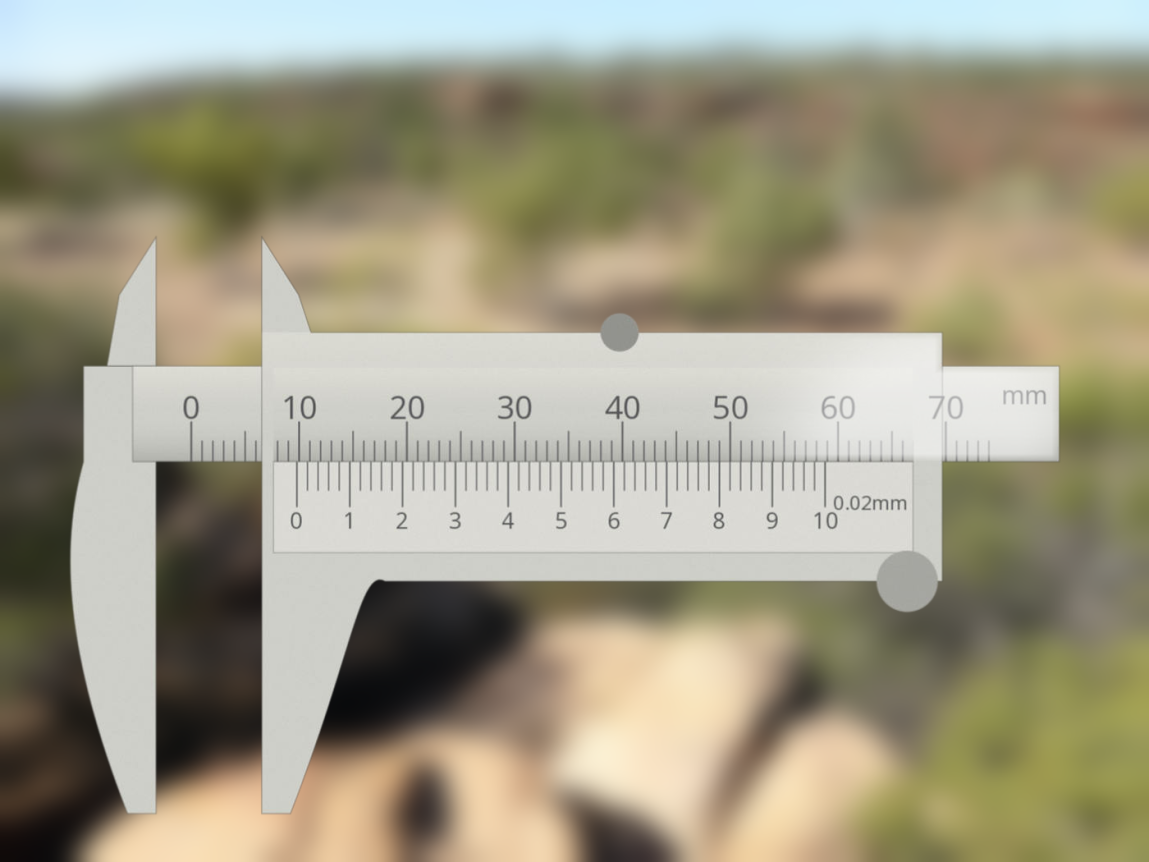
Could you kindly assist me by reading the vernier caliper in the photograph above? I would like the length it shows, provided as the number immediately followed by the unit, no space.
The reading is 9.8mm
